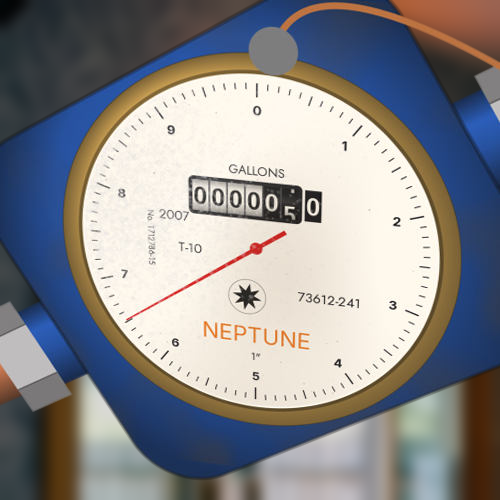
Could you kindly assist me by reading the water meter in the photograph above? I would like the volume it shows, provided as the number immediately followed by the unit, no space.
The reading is 46.5gal
